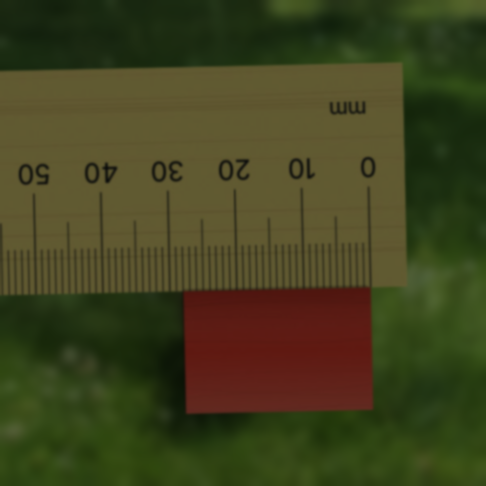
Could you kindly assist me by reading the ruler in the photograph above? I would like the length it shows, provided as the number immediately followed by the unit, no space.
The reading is 28mm
